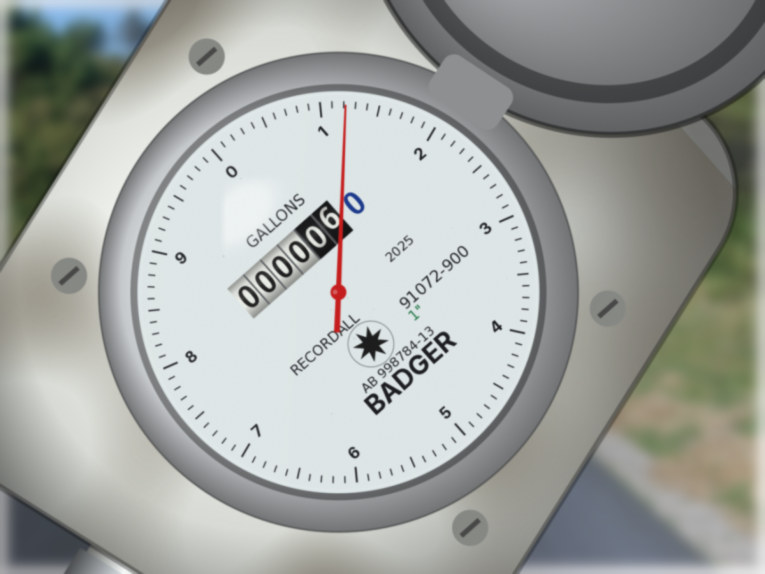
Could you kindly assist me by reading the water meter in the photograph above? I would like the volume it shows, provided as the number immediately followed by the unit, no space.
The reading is 61.2gal
